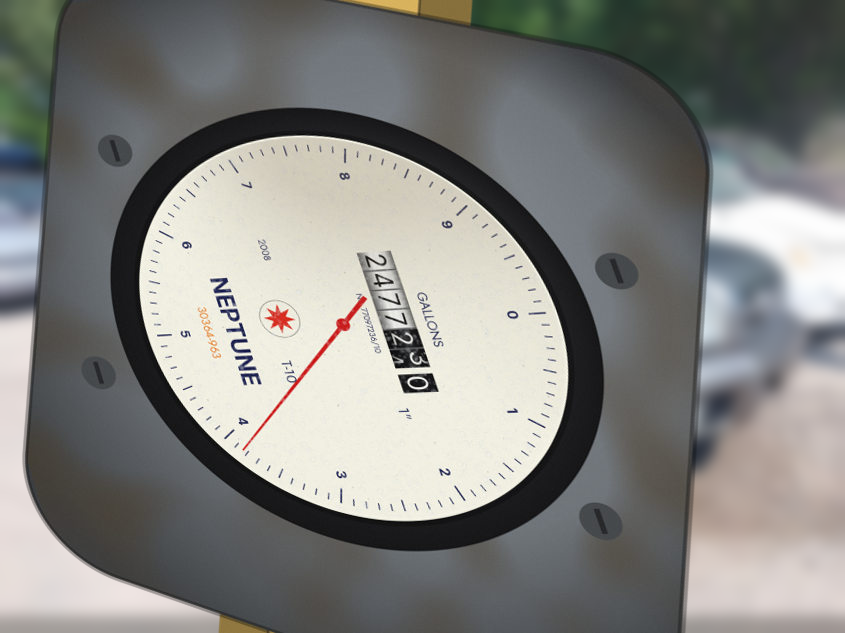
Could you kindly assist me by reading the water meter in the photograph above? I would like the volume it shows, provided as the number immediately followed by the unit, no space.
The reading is 2477233.8gal
